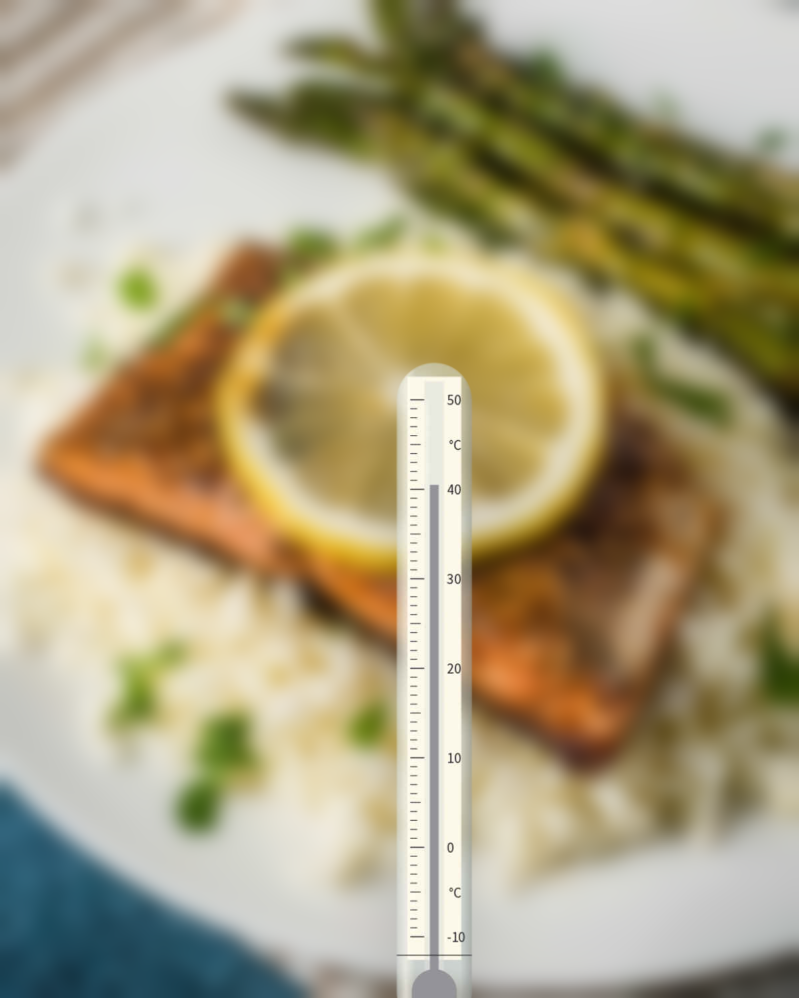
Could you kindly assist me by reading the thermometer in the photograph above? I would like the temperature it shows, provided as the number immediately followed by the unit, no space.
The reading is 40.5°C
